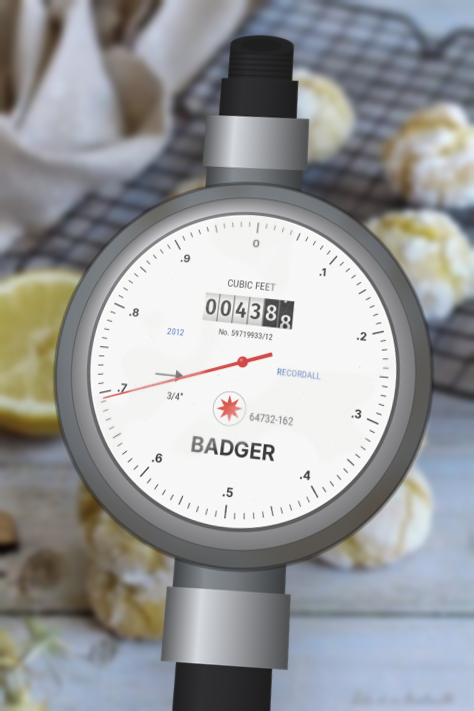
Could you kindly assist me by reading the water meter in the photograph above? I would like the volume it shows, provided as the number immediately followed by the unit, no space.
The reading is 4387.69ft³
